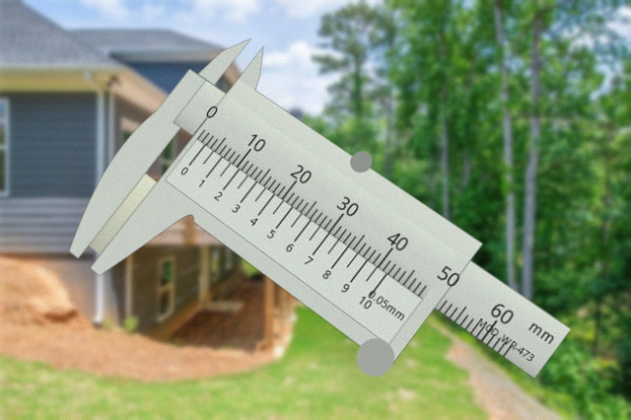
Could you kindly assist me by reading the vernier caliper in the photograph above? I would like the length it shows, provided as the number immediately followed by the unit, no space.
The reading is 2.8mm
